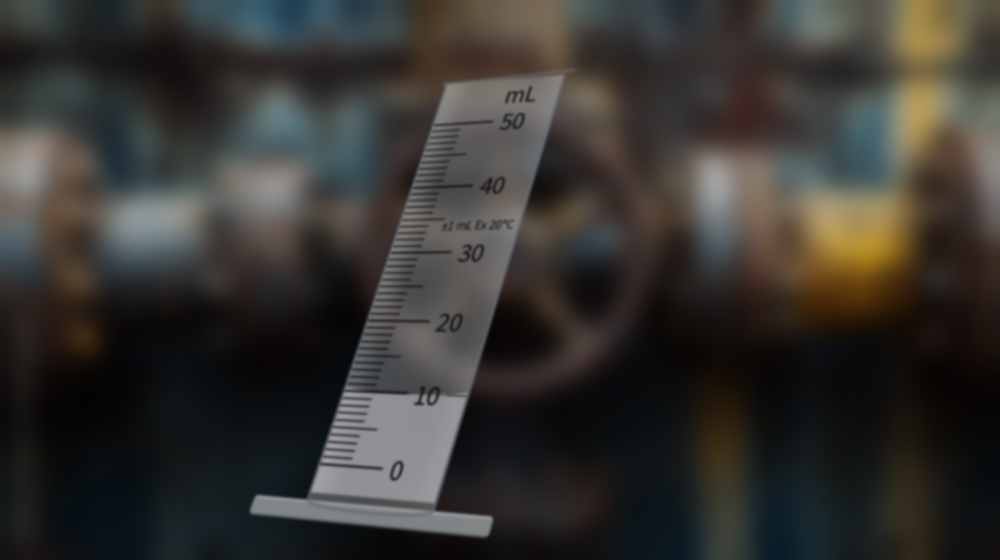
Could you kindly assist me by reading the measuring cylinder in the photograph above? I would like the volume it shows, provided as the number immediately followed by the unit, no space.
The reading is 10mL
